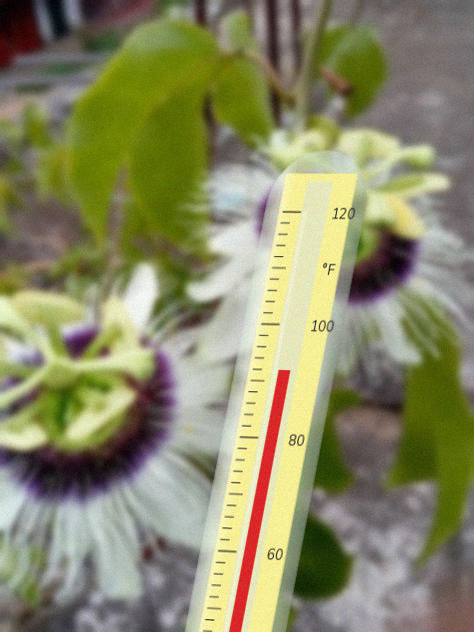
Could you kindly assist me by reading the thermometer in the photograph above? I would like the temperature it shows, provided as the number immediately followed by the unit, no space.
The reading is 92°F
